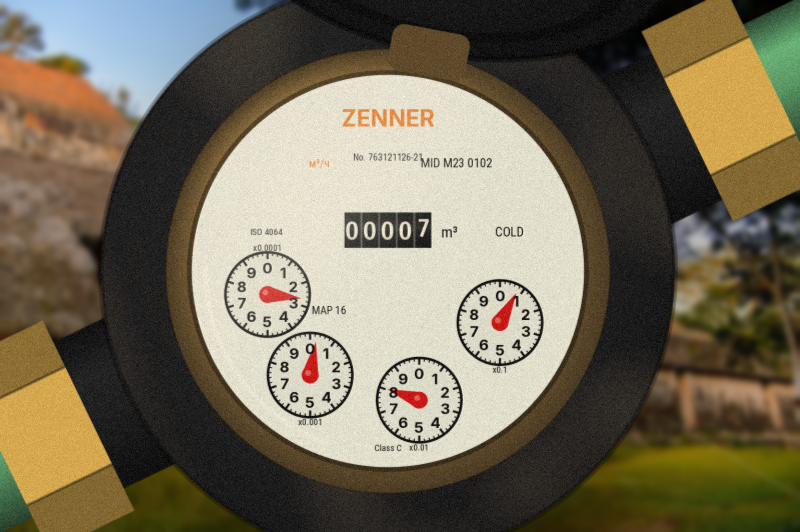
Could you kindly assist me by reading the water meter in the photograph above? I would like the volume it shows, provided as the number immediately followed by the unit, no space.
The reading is 7.0802m³
